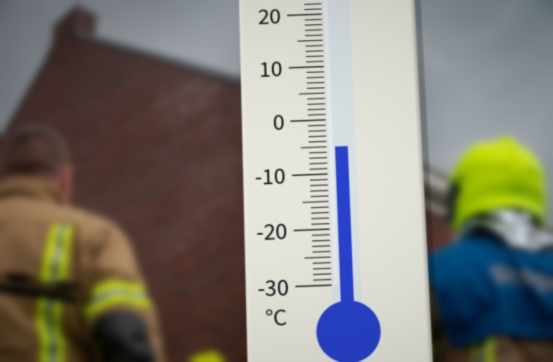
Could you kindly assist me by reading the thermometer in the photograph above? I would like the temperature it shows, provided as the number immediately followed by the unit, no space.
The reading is -5°C
